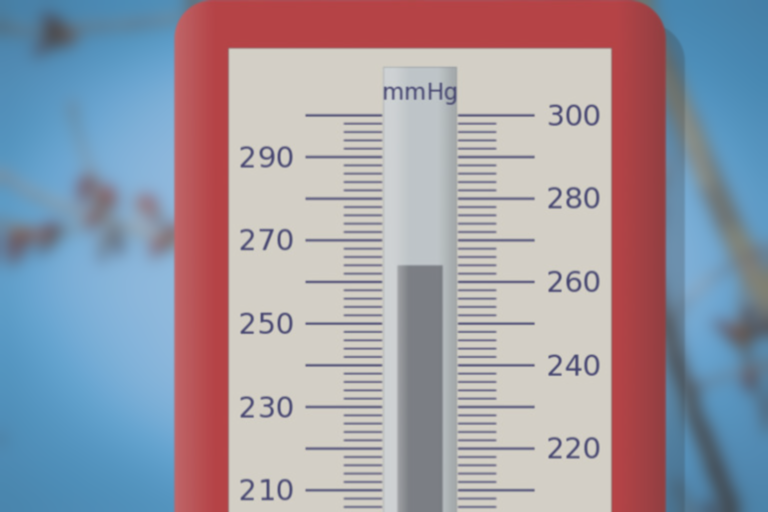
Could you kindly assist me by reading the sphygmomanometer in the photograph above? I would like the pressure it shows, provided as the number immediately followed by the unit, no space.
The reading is 264mmHg
